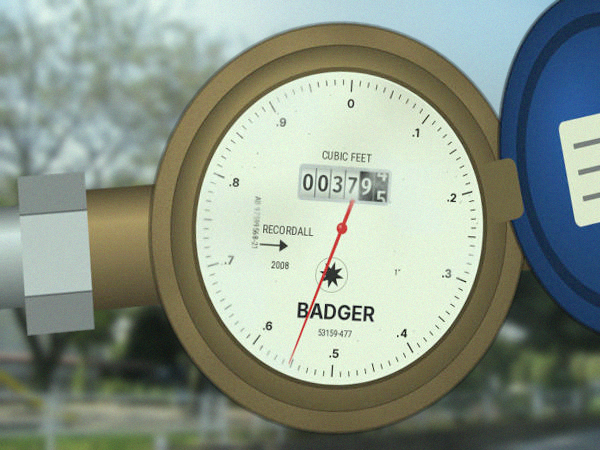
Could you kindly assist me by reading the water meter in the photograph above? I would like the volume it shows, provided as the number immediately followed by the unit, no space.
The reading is 3794.55ft³
